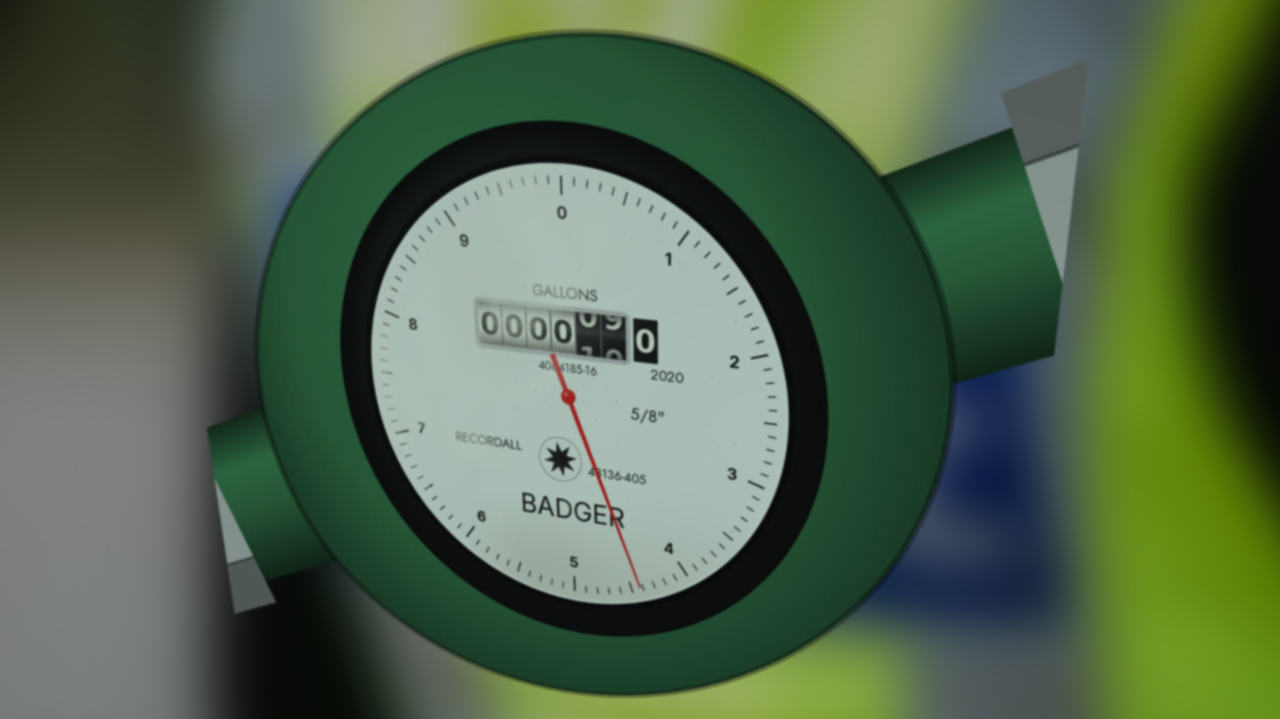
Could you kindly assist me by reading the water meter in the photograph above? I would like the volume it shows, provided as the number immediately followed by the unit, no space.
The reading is 94.4gal
